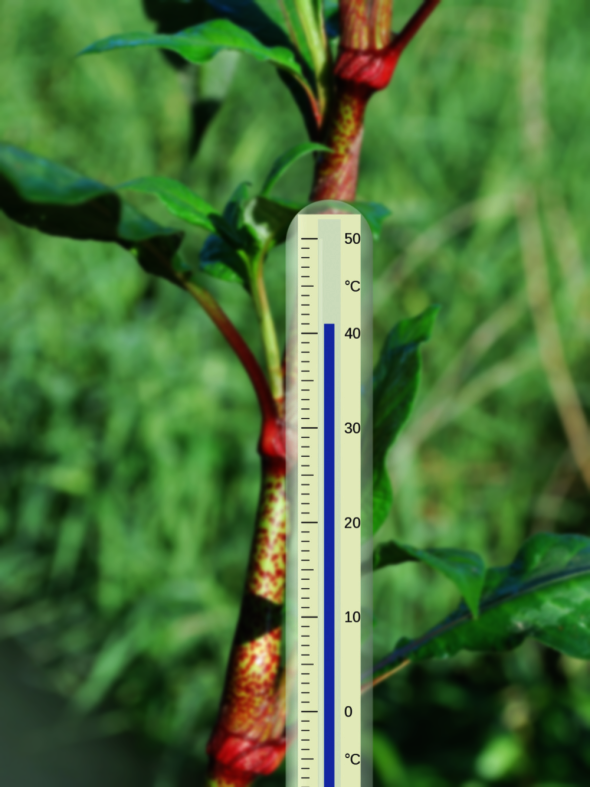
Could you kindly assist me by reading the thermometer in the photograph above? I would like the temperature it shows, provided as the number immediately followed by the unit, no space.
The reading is 41°C
